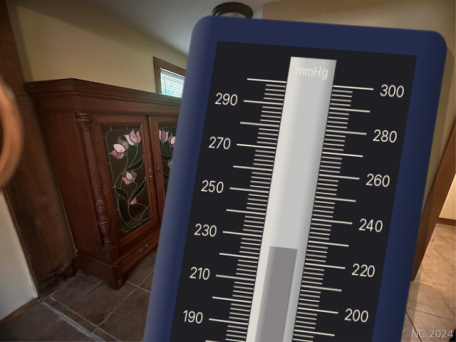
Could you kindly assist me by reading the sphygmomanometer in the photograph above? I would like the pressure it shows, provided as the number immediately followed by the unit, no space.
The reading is 226mmHg
